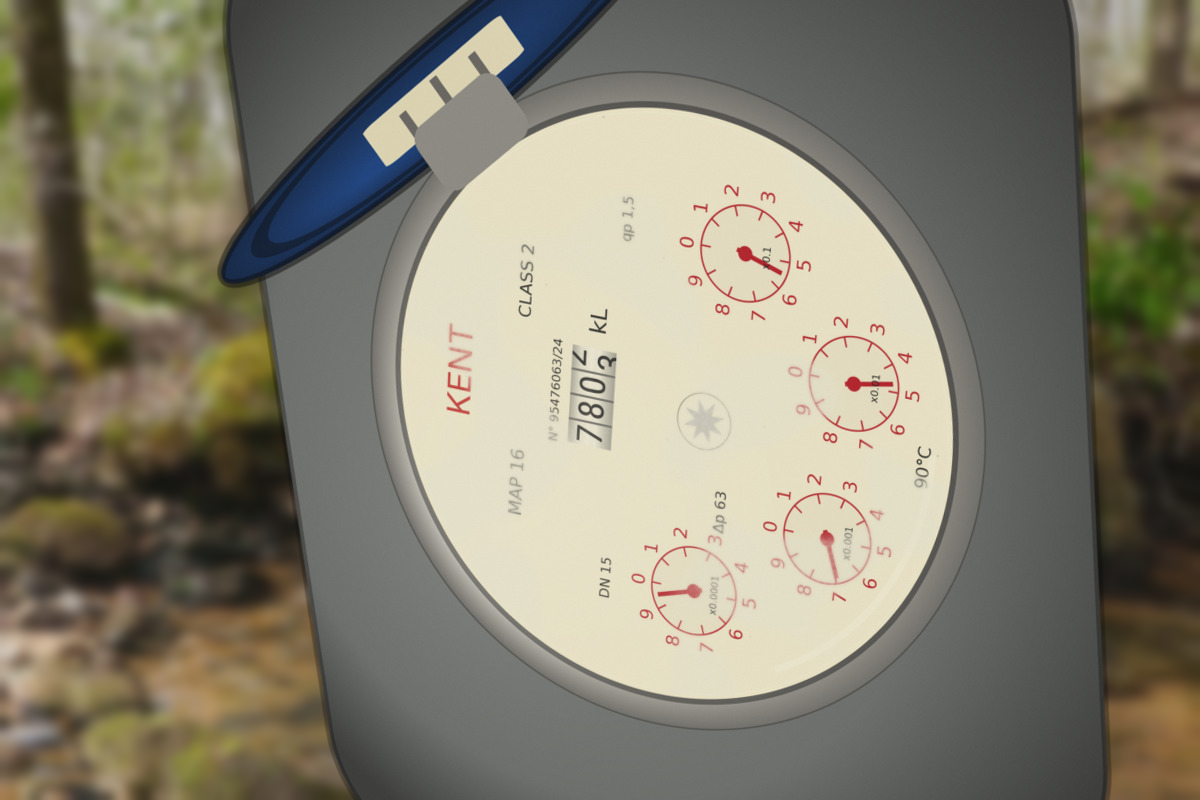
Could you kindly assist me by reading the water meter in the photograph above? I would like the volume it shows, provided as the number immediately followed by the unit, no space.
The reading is 7802.5469kL
